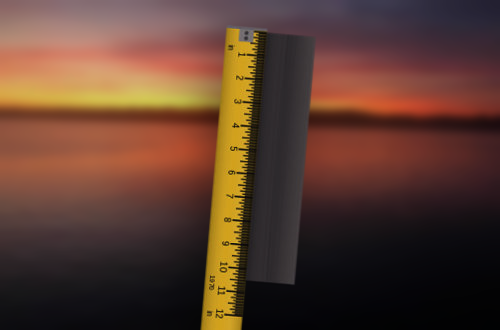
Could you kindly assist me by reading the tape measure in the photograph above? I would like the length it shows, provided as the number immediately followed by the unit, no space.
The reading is 10.5in
